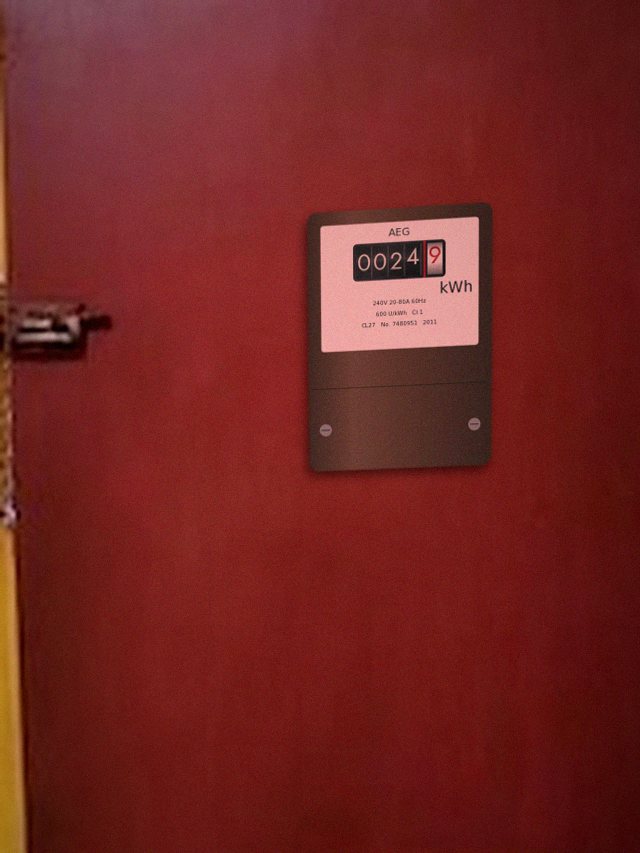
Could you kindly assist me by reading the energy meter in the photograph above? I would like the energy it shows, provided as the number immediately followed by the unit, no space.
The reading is 24.9kWh
